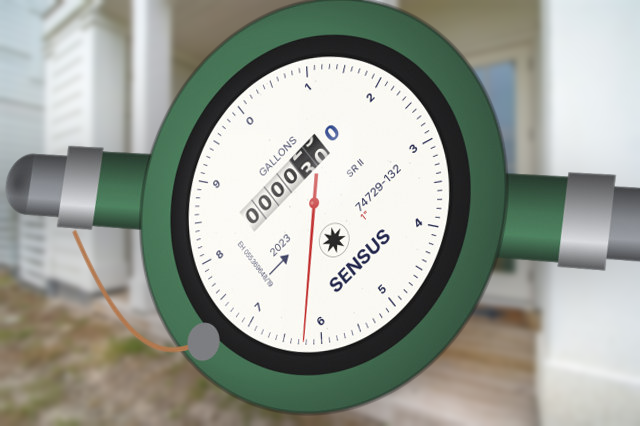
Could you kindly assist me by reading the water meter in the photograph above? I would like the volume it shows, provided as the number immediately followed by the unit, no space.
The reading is 296.2gal
